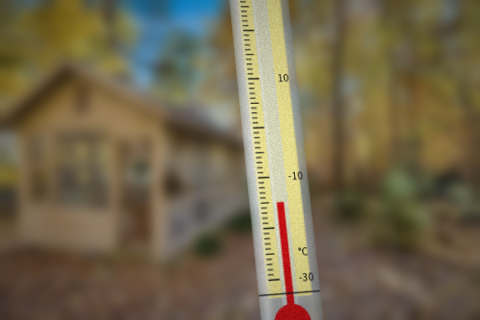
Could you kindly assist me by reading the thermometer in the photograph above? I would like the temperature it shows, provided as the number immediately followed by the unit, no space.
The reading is -15°C
